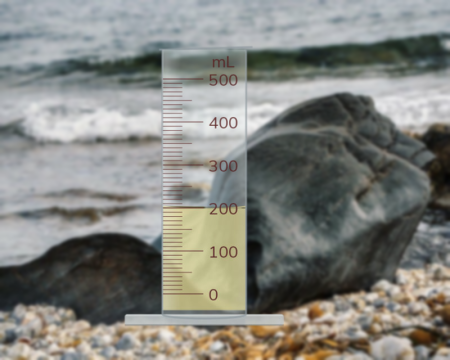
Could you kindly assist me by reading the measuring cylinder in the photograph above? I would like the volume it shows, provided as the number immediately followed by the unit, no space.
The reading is 200mL
